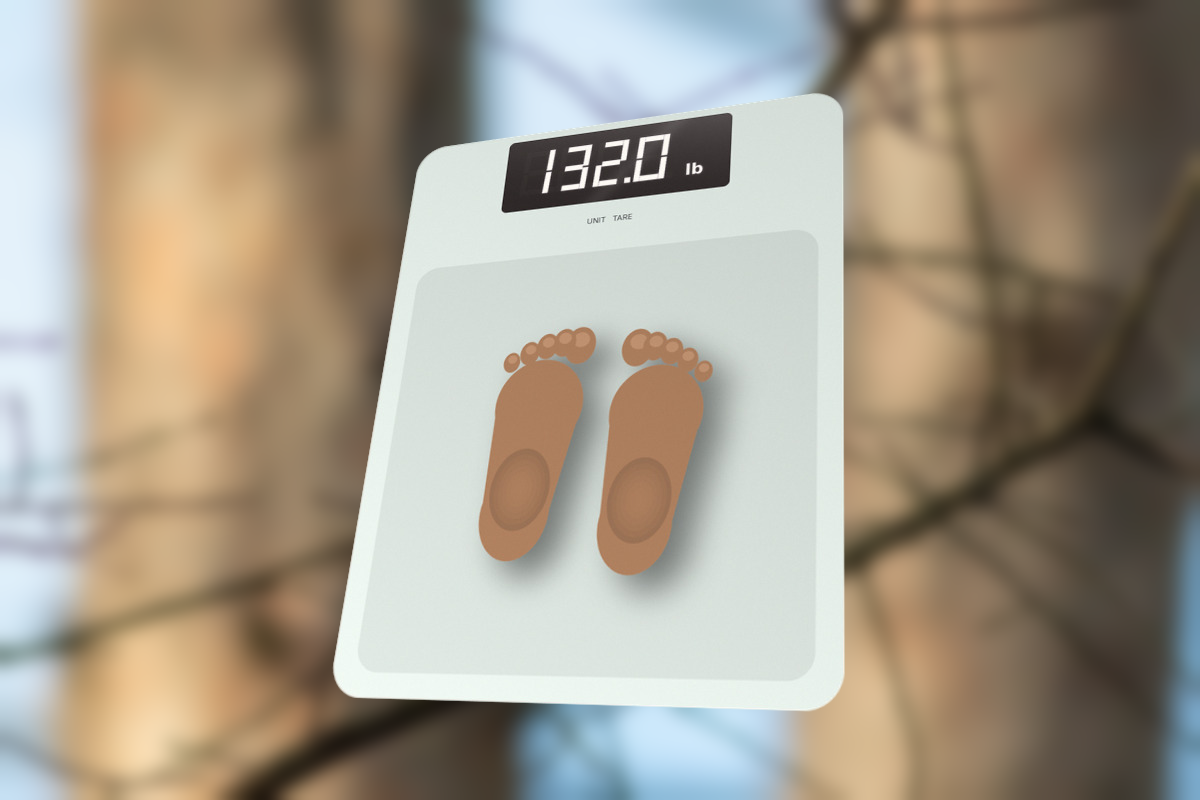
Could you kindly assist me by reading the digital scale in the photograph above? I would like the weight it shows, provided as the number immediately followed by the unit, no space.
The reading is 132.0lb
